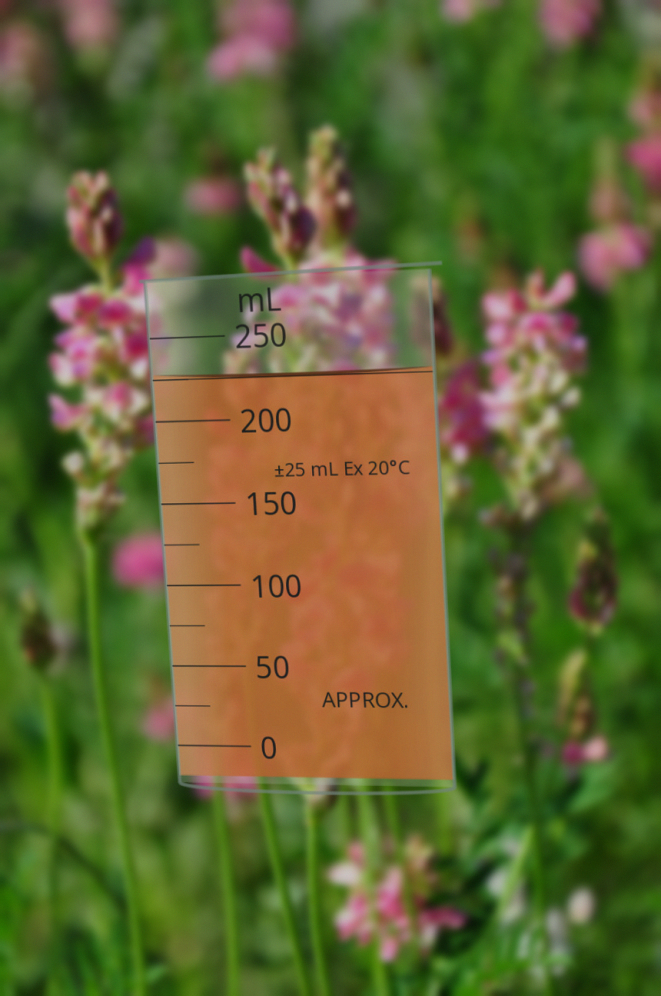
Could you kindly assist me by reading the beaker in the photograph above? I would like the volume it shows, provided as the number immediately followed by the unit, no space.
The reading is 225mL
